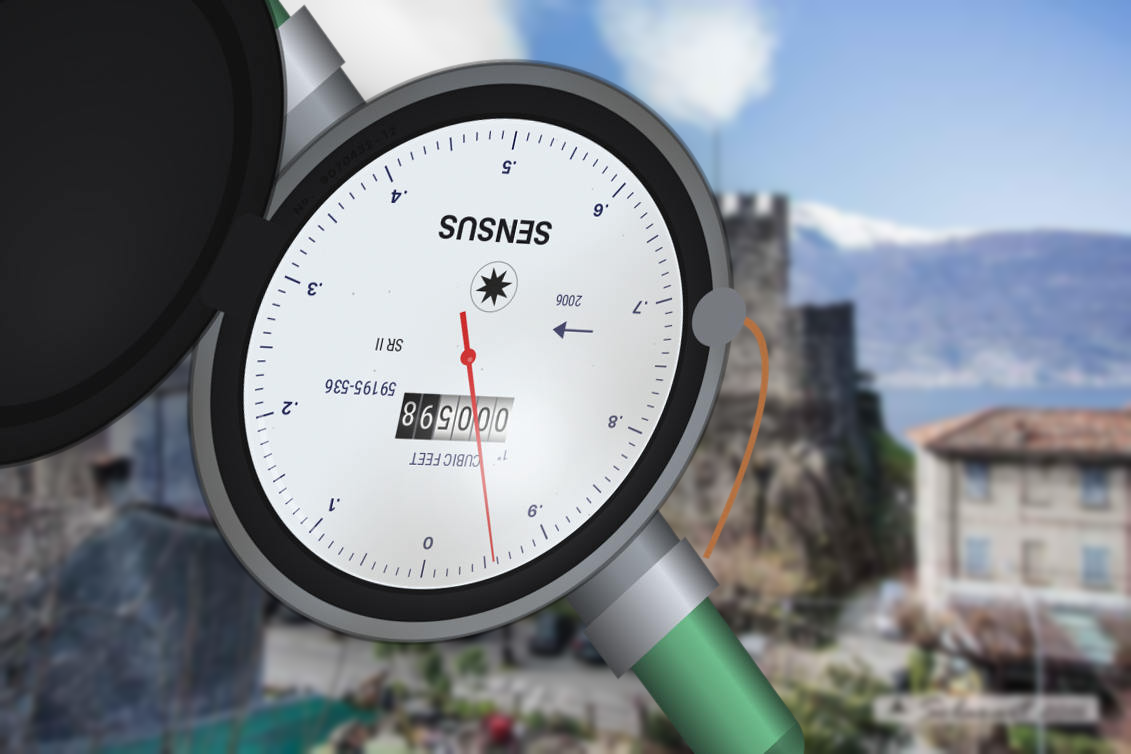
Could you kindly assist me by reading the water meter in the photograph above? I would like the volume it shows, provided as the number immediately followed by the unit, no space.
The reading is 597.94ft³
